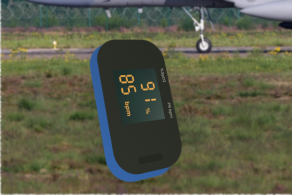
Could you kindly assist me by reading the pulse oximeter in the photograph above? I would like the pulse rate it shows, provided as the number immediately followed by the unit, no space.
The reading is 85bpm
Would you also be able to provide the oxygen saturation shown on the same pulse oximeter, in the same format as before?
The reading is 91%
